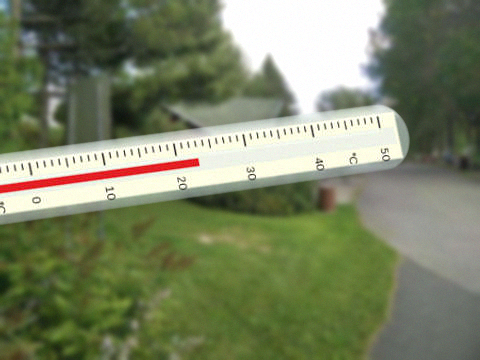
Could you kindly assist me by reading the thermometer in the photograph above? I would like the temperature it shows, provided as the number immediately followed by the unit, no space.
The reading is 23°C
